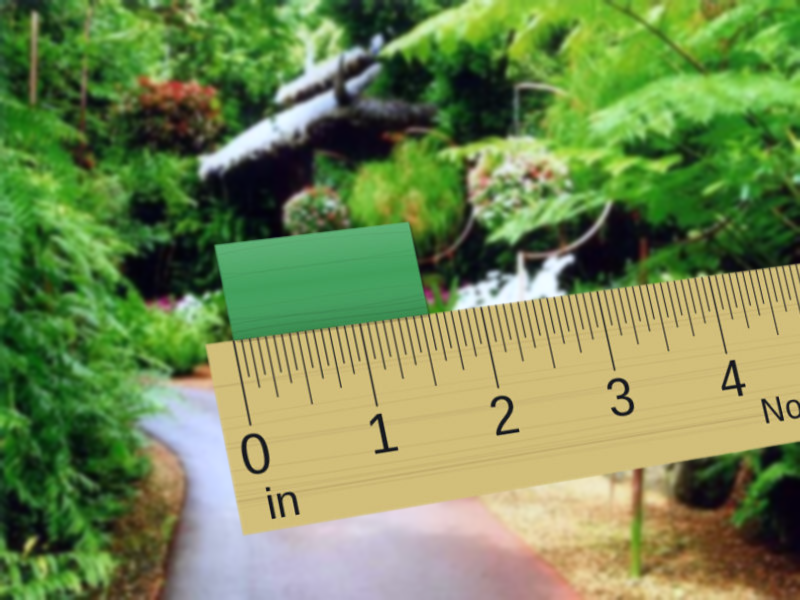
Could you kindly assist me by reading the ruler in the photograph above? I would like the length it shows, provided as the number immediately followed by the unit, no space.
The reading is 1.5625in
